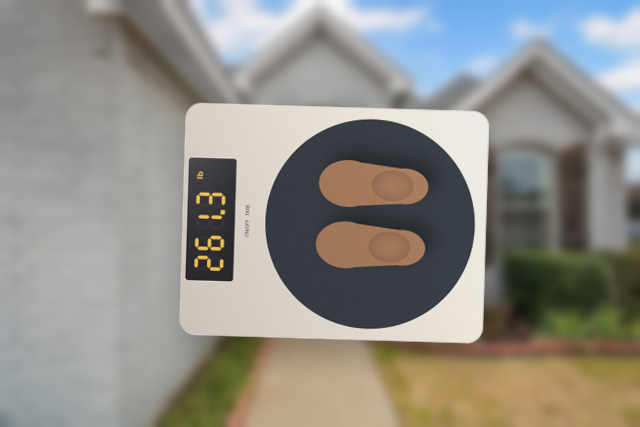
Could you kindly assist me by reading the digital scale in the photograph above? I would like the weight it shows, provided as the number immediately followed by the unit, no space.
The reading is 261.3lb
